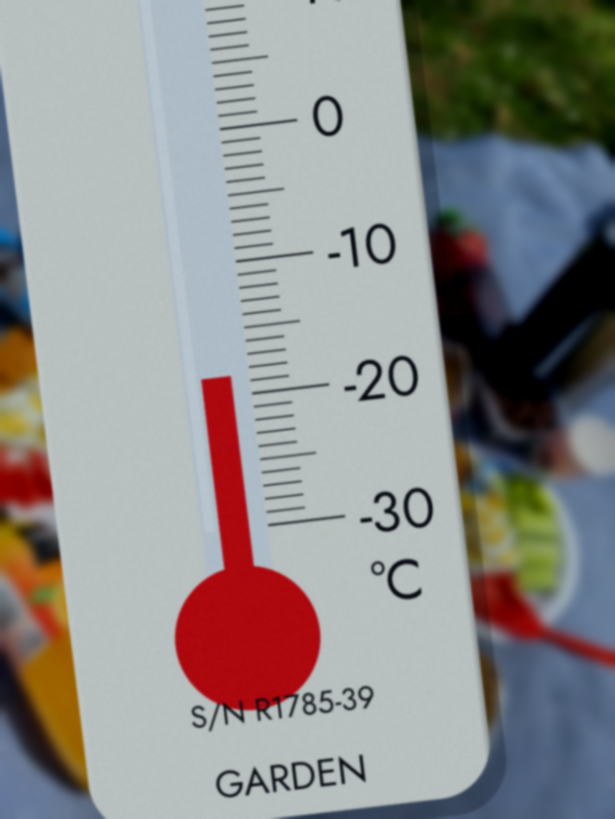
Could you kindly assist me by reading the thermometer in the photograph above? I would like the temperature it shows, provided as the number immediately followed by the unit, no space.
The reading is -18.5°C
